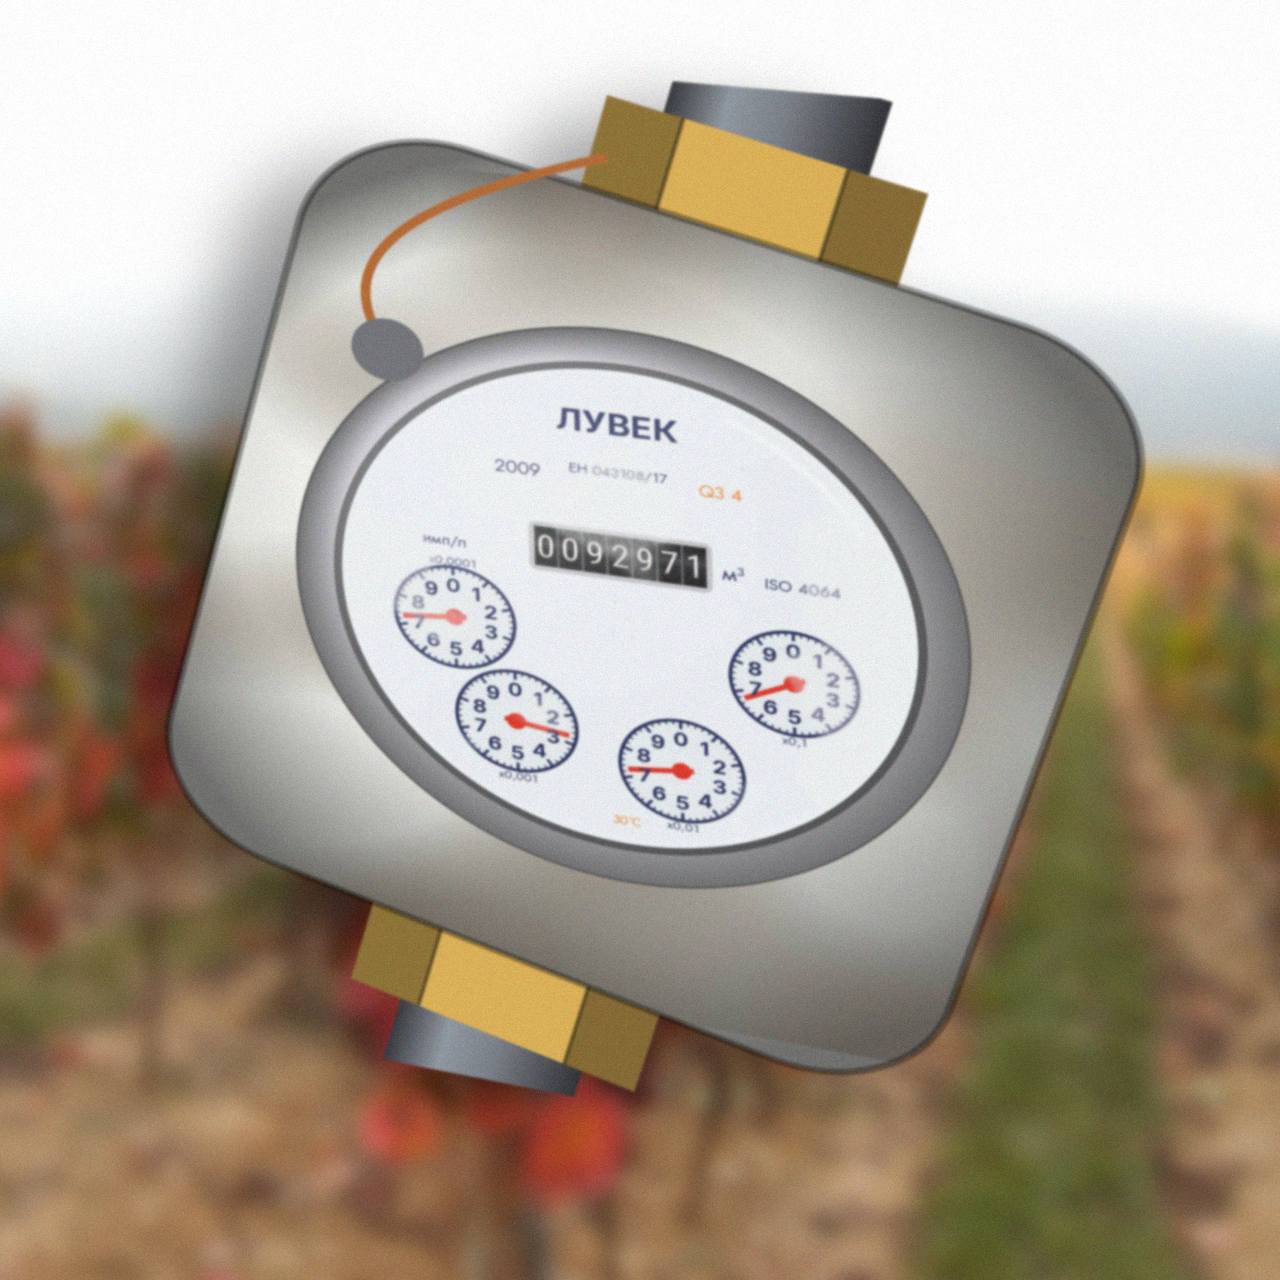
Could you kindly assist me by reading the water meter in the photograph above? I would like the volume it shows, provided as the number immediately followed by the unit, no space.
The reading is 92971.6727m³
